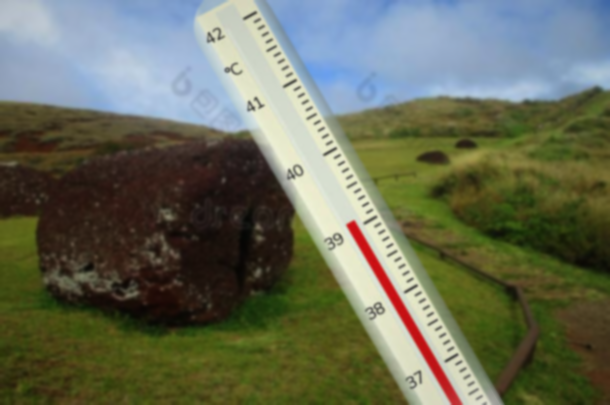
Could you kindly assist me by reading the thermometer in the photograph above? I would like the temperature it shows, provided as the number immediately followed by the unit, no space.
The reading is 39.1°C
